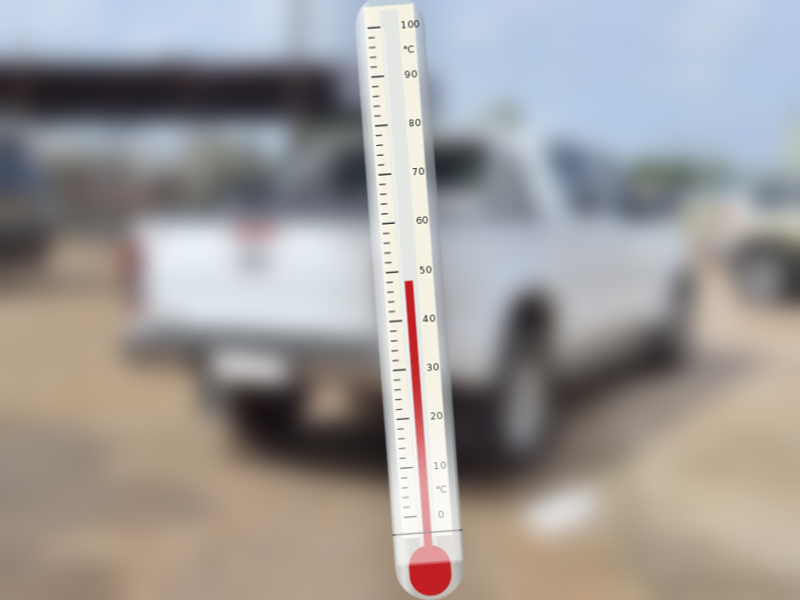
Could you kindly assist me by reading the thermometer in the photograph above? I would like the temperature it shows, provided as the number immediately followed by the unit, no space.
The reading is 48°C
